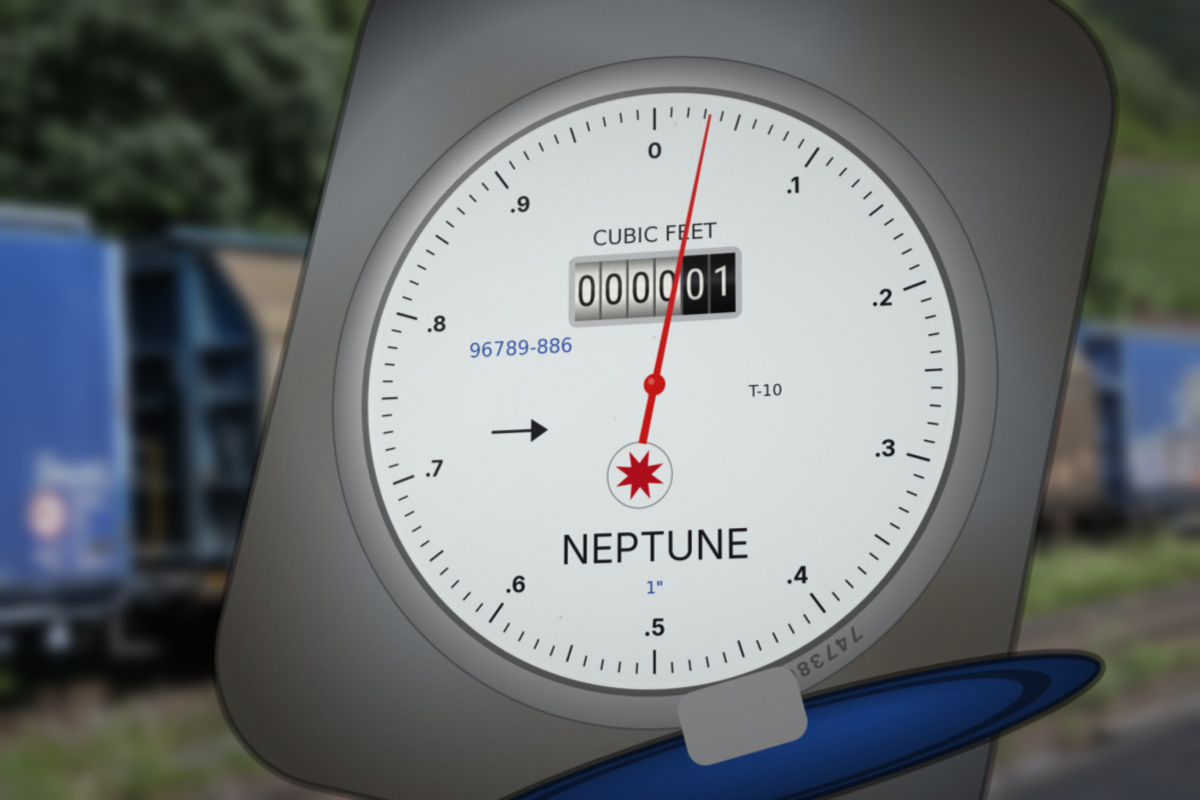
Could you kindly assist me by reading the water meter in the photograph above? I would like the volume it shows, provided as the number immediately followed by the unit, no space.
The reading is 1.03ft³
